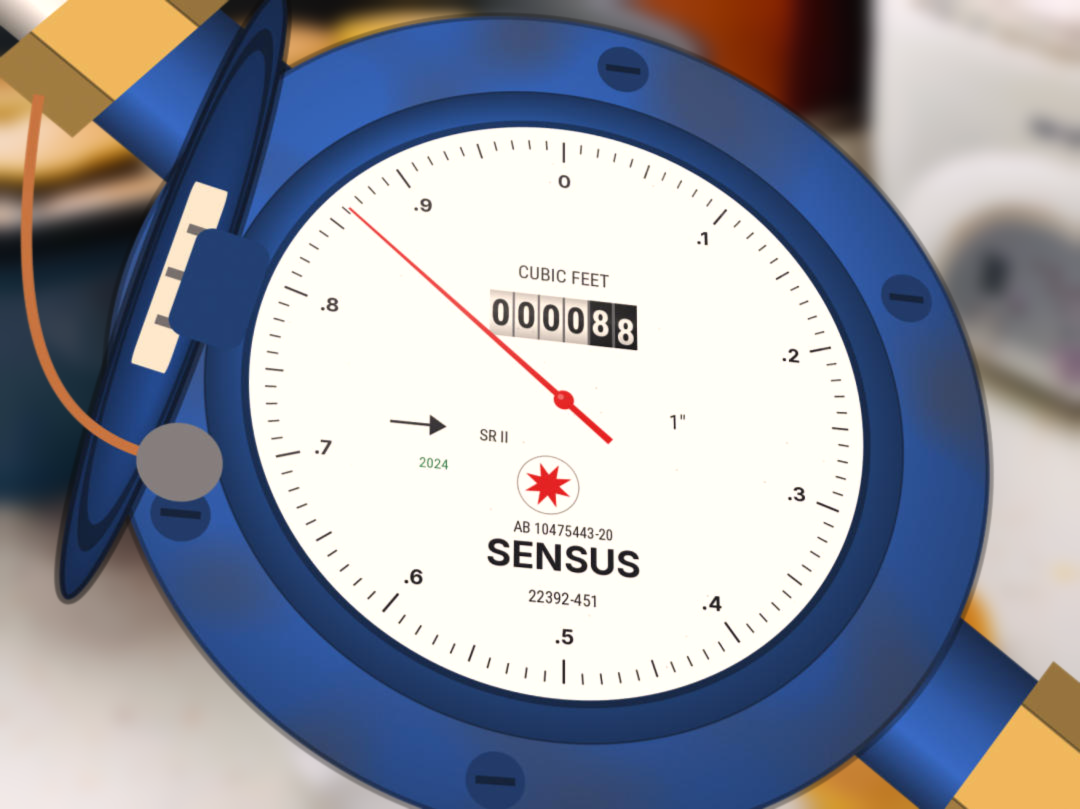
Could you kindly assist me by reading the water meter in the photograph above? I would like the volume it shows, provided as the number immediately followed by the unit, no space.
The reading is 87.86ft³
